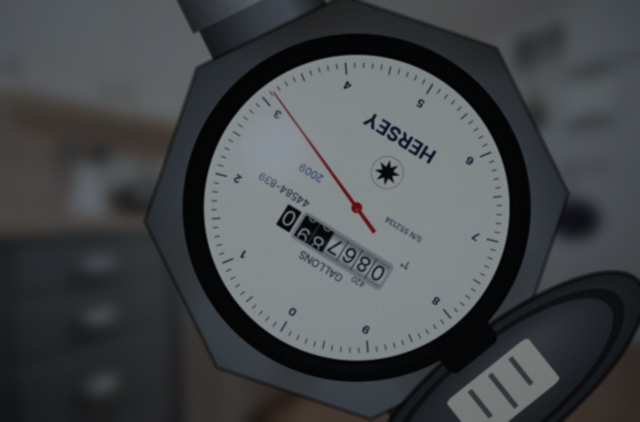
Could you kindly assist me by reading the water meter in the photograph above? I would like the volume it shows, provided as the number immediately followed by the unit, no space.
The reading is 867893.1gal
